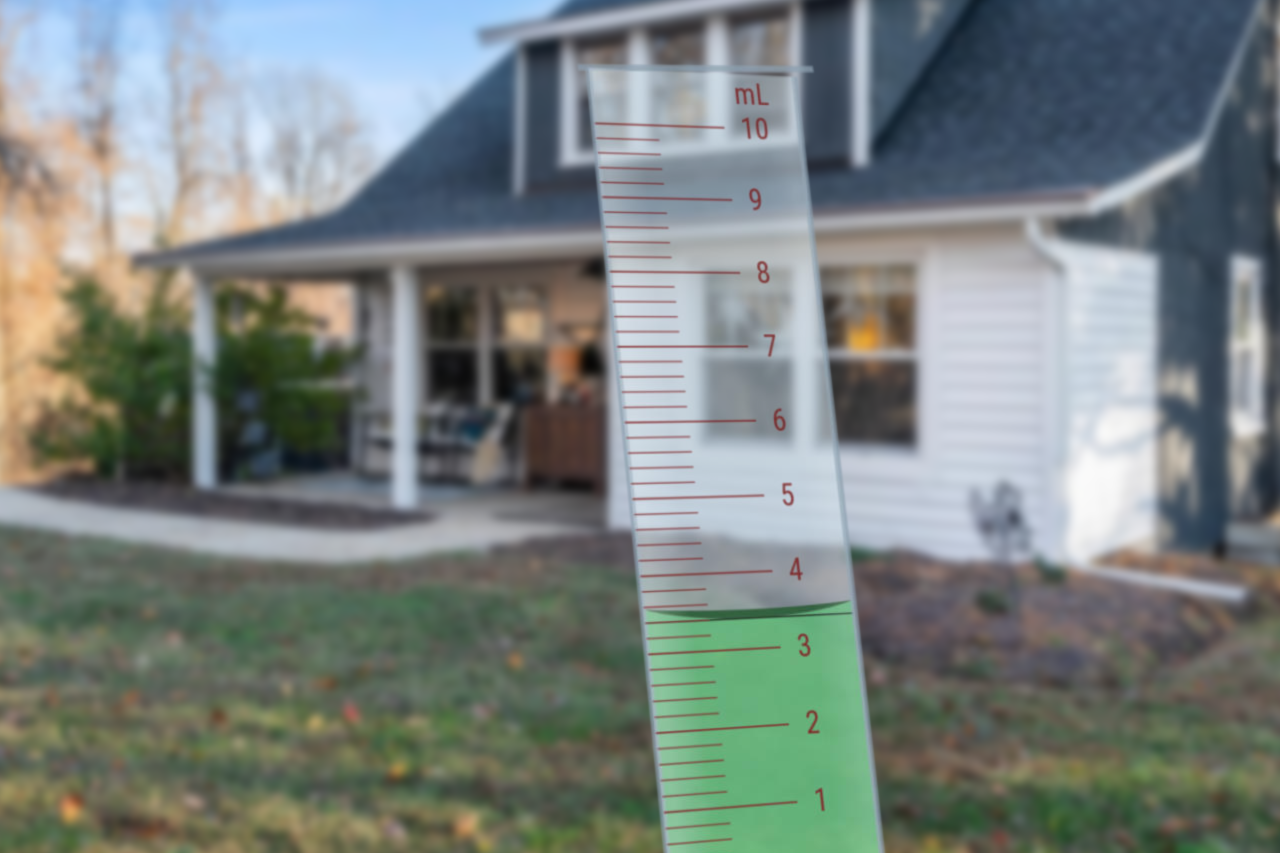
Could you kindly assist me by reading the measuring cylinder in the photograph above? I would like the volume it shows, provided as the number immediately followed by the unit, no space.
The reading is 3.4mL
